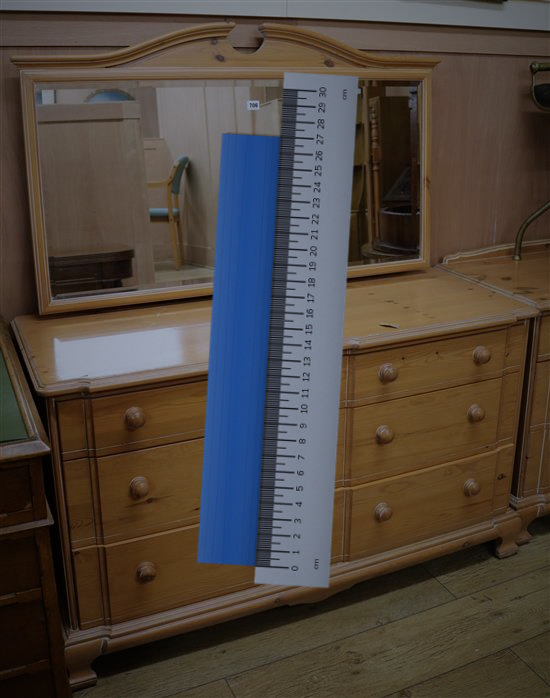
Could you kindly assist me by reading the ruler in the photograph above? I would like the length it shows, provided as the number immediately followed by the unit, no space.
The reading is 27cm
